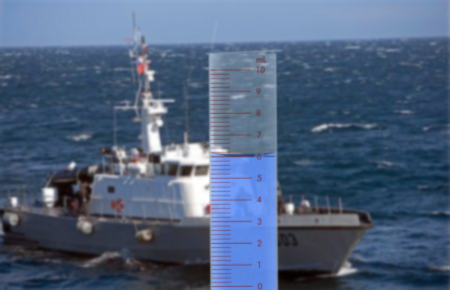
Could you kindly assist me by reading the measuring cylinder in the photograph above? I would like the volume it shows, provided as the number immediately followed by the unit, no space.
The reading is 6mL
